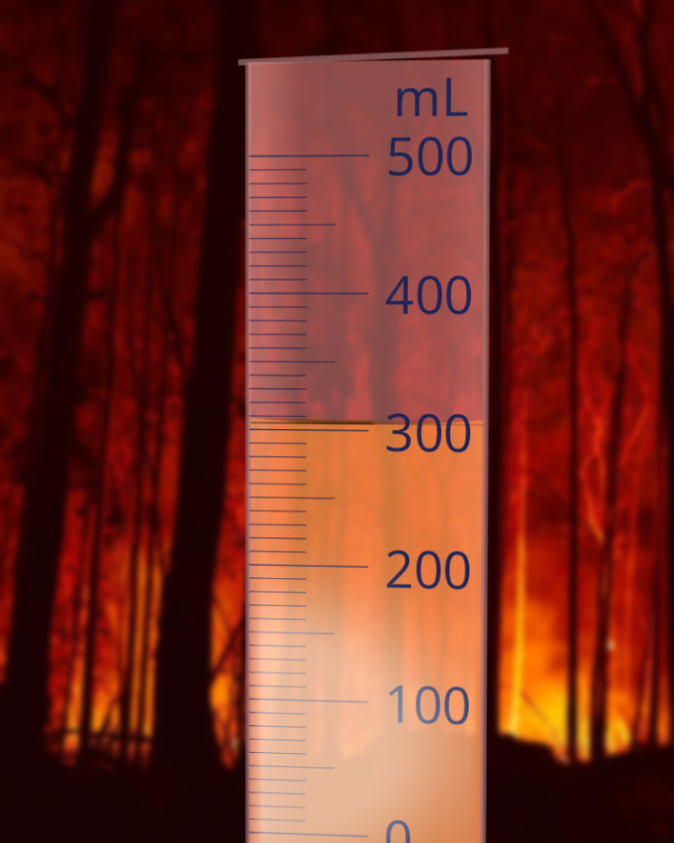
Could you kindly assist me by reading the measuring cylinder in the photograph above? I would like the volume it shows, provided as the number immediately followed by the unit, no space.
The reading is 305mL
